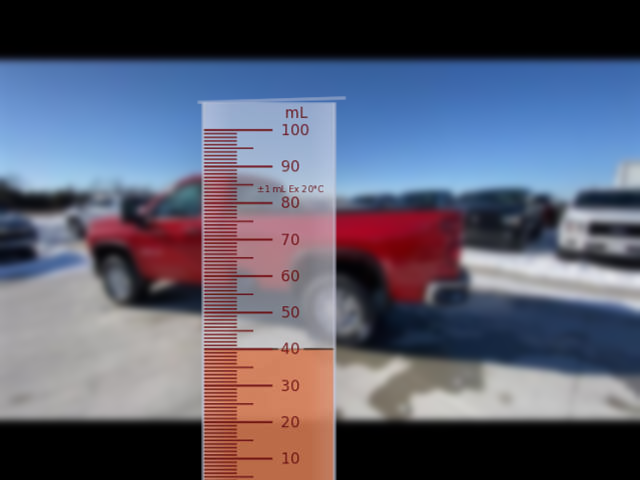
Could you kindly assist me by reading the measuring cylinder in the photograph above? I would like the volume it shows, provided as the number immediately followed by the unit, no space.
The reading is 40mL
